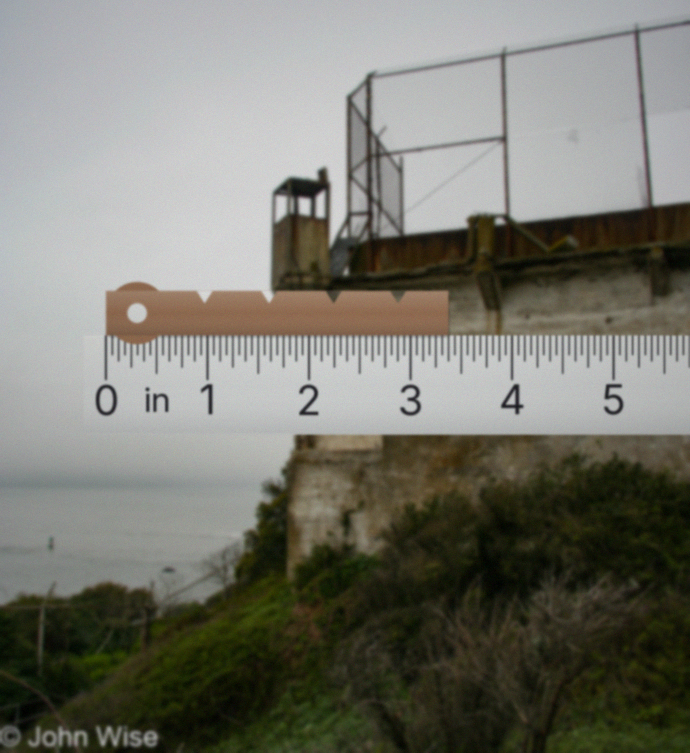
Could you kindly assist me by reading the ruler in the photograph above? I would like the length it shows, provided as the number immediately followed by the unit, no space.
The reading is 3.375in
